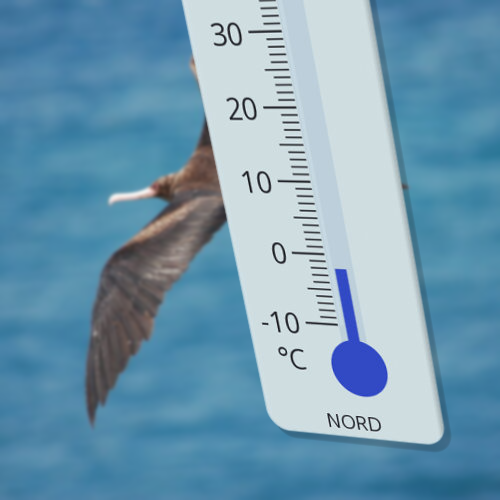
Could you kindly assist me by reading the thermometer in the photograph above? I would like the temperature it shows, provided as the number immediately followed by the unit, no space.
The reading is -2°C
